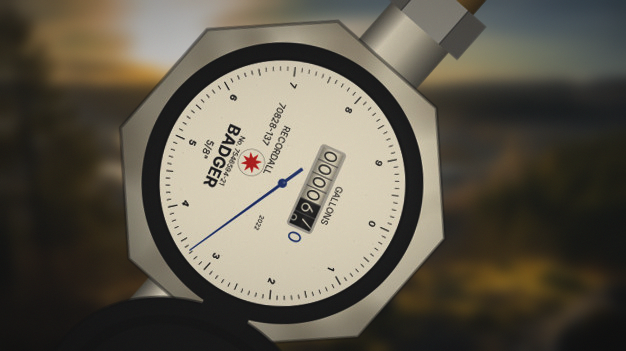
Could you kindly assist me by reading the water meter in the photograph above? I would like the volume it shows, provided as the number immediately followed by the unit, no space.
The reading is 673.3gal
